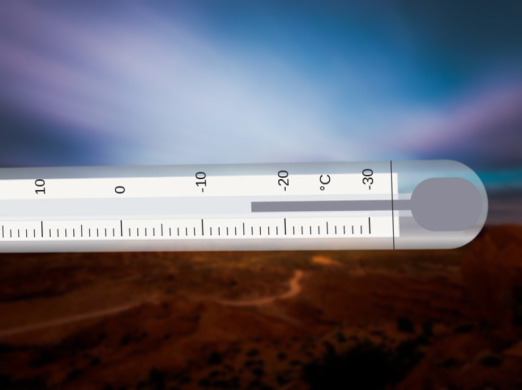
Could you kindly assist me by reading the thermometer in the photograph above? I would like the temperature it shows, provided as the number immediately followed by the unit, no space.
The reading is -16°C
